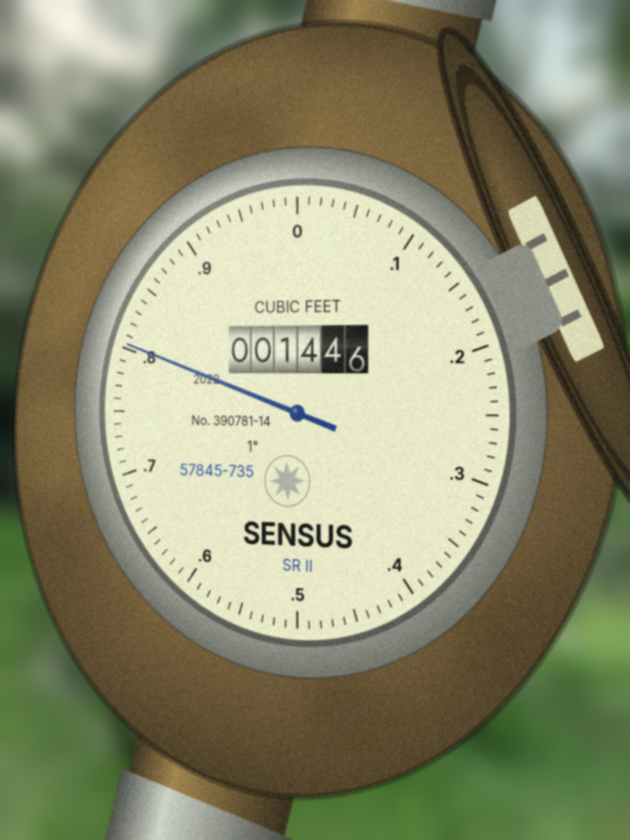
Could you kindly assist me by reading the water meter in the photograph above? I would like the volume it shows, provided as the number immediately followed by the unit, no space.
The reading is 1445.80ft³
